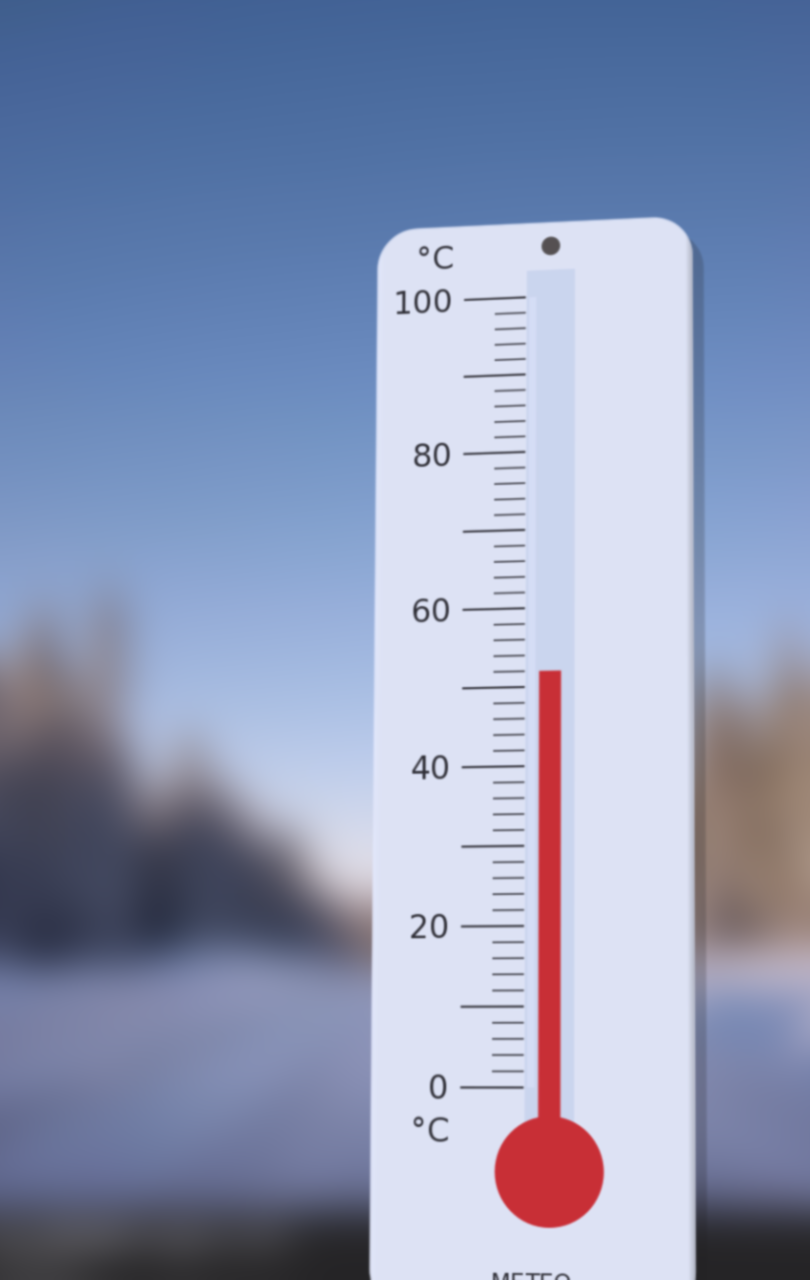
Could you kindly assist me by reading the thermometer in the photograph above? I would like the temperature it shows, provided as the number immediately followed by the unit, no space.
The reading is 52°C
